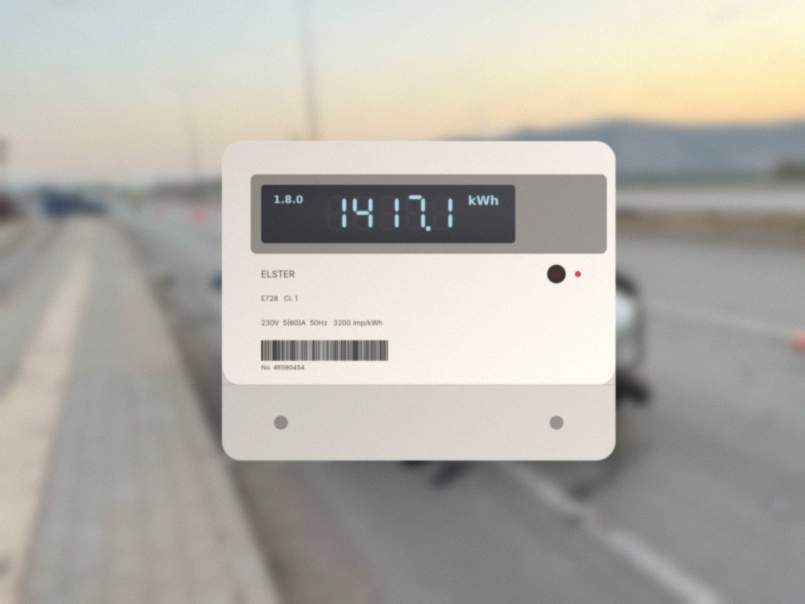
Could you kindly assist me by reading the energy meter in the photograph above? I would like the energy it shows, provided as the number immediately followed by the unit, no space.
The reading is 1417.1kWh
